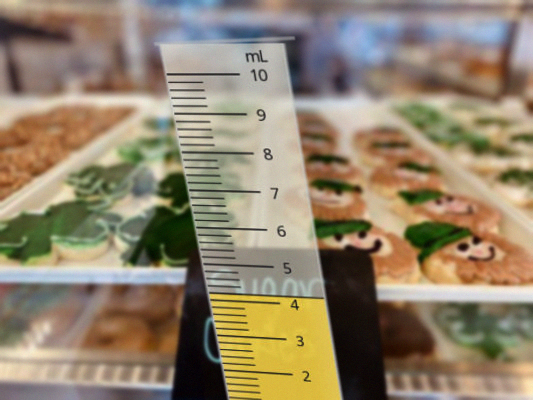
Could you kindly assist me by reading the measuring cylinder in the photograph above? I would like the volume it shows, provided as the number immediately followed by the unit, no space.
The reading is 4.2mL
